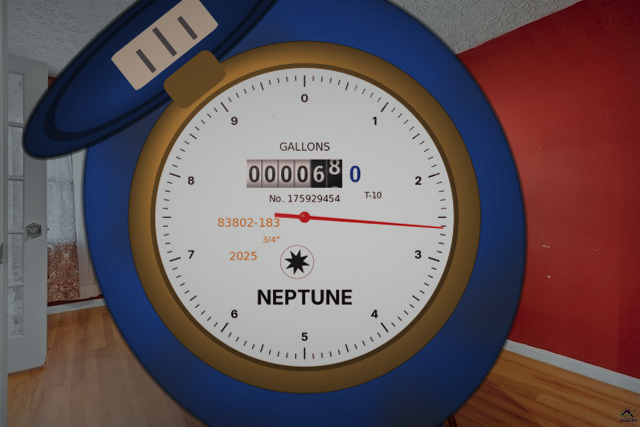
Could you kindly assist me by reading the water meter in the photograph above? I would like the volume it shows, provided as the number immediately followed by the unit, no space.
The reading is 682.6gal
